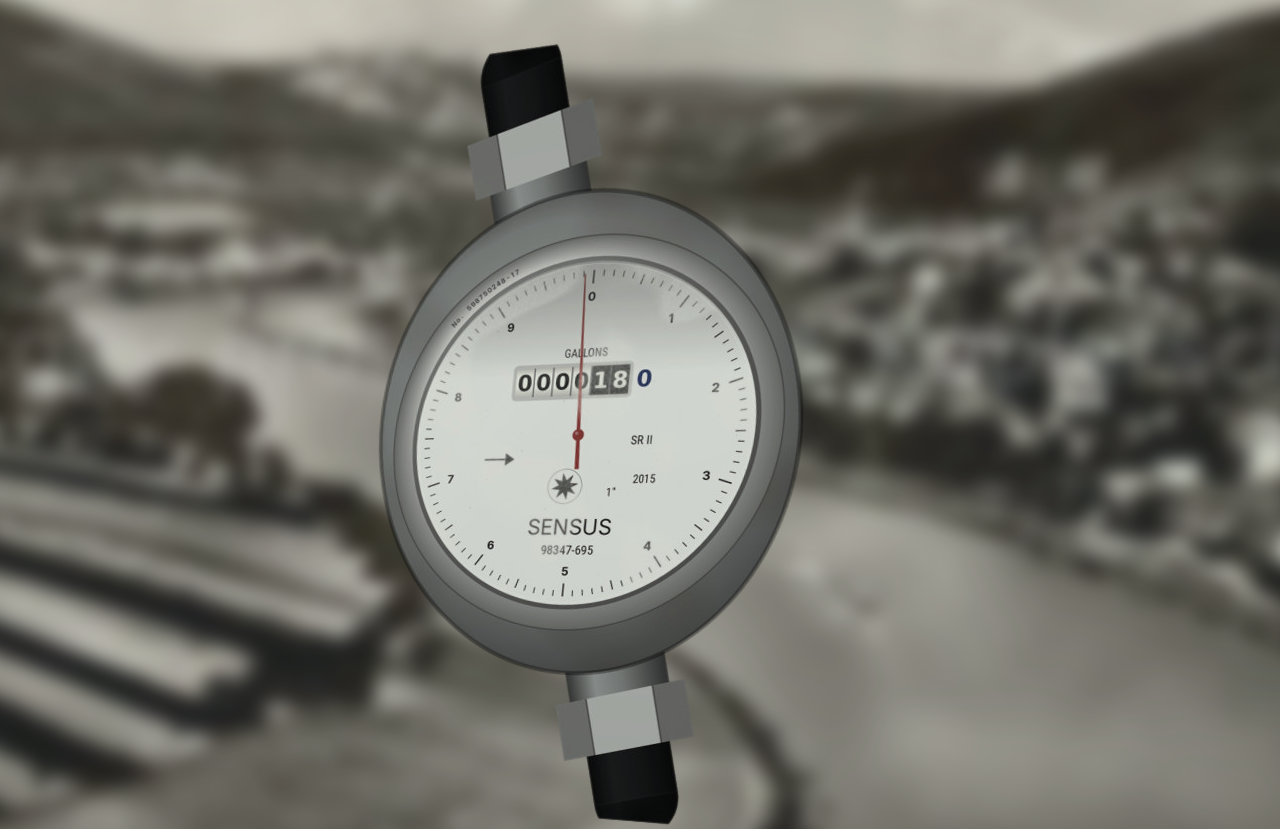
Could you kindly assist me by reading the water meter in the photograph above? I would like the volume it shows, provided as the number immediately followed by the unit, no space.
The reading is 179.9gal
